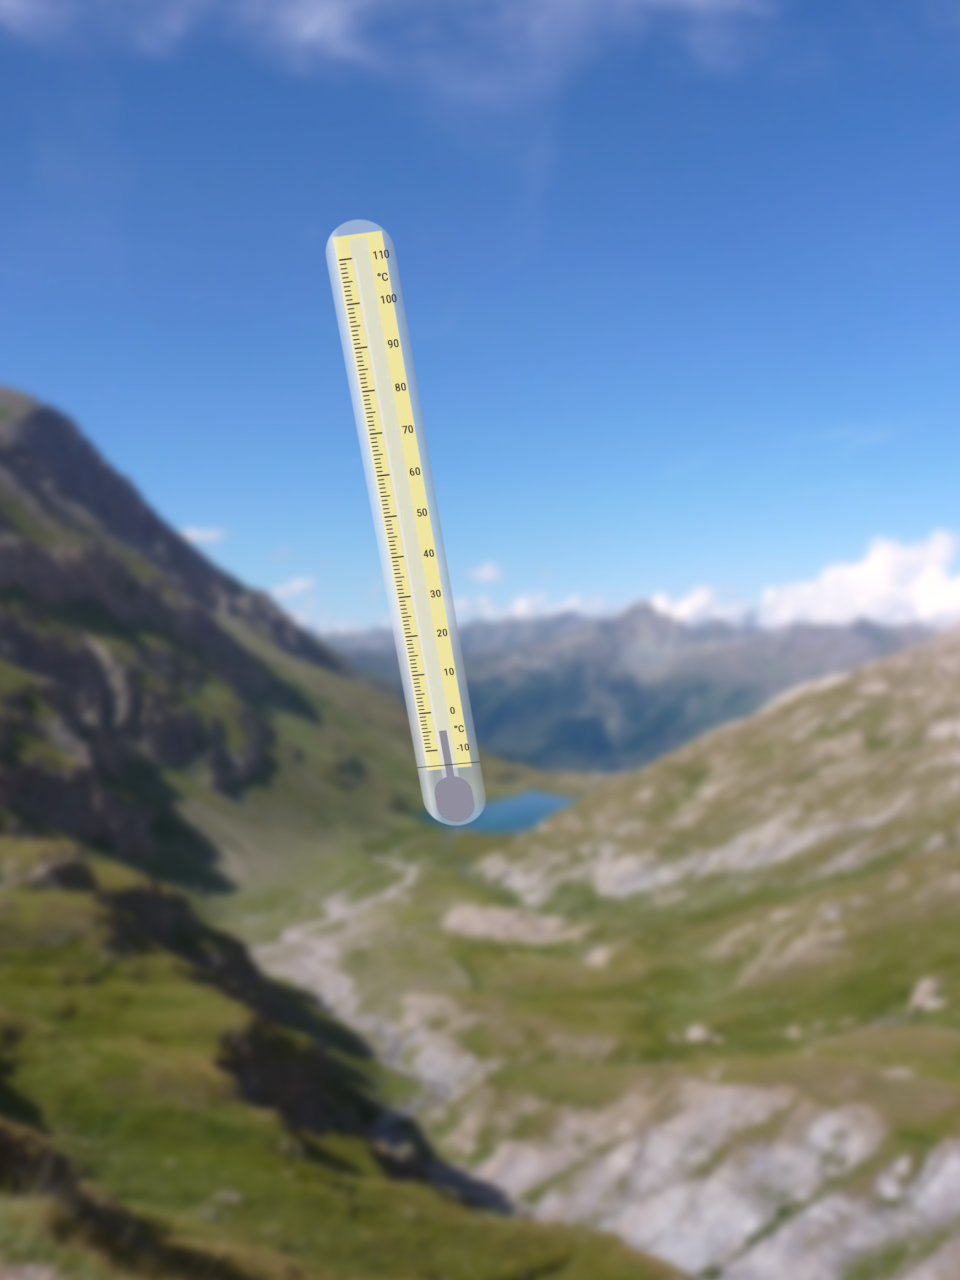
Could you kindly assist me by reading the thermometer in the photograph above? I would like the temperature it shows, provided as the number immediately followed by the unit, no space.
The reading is -5°C
